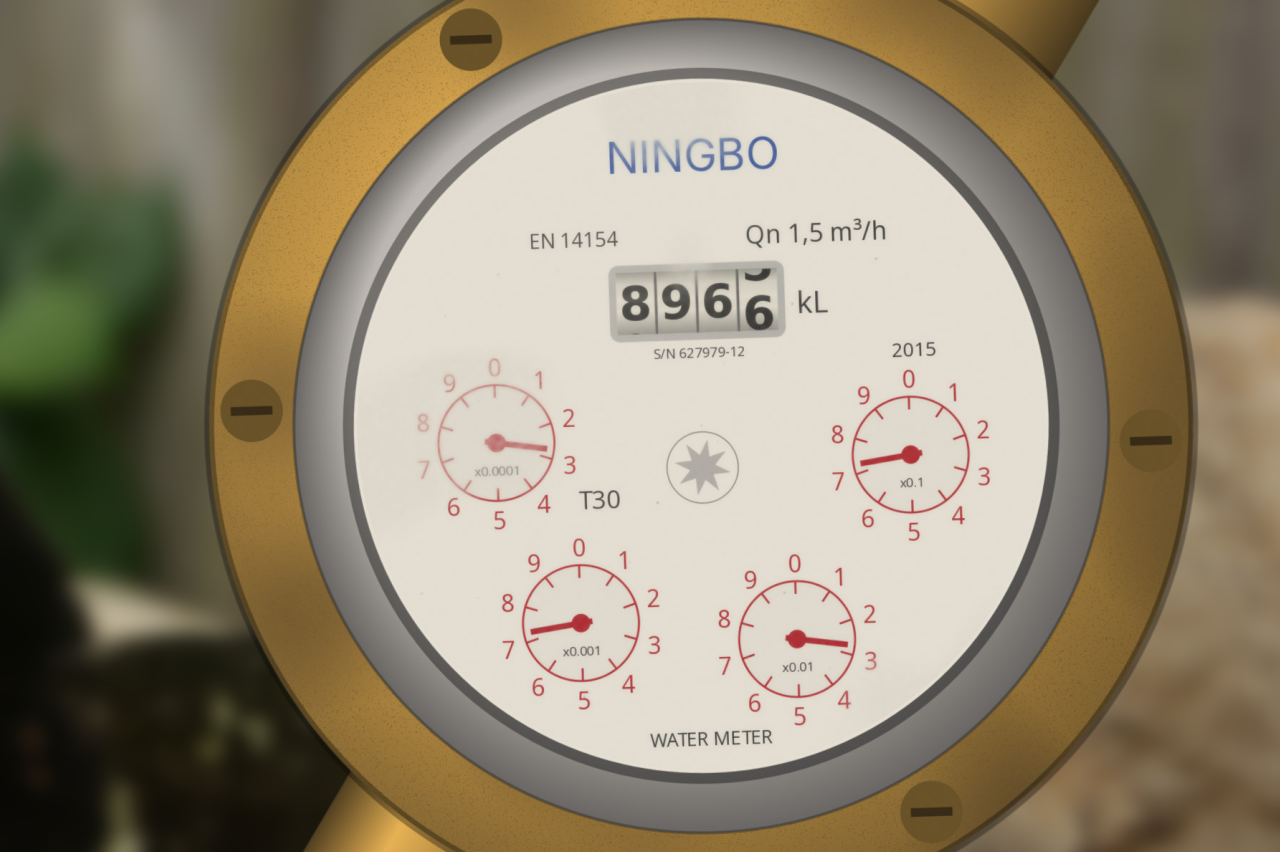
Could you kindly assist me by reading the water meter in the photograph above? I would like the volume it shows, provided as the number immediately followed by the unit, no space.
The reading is 8965.7272kL
